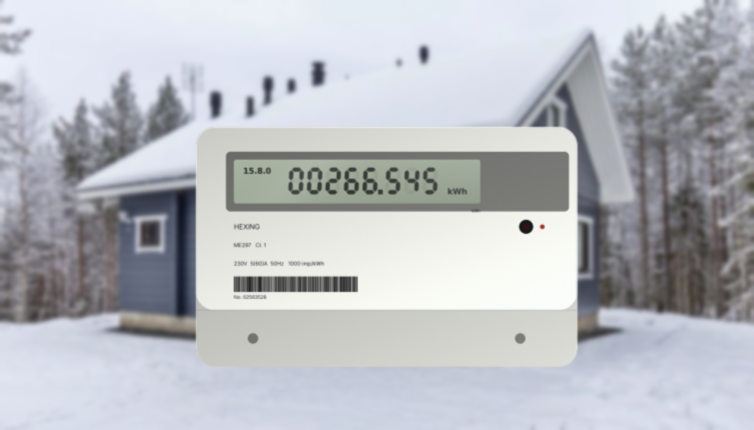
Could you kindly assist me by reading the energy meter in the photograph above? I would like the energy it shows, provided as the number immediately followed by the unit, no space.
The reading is 266.545kWh
